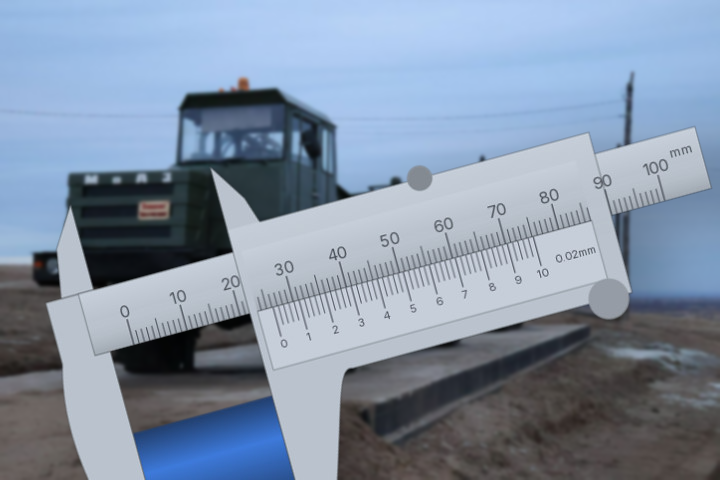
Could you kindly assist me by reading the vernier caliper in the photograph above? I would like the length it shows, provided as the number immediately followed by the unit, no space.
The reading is 26.2mm
